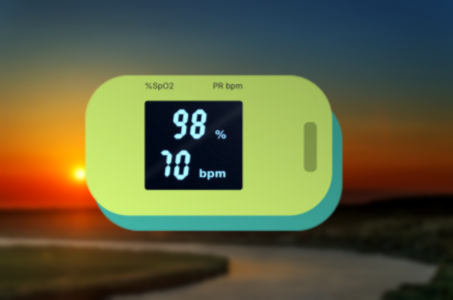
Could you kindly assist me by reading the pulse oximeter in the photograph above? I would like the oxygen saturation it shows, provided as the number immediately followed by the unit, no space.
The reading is 98%
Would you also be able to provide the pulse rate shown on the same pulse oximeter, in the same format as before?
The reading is 70bpm
